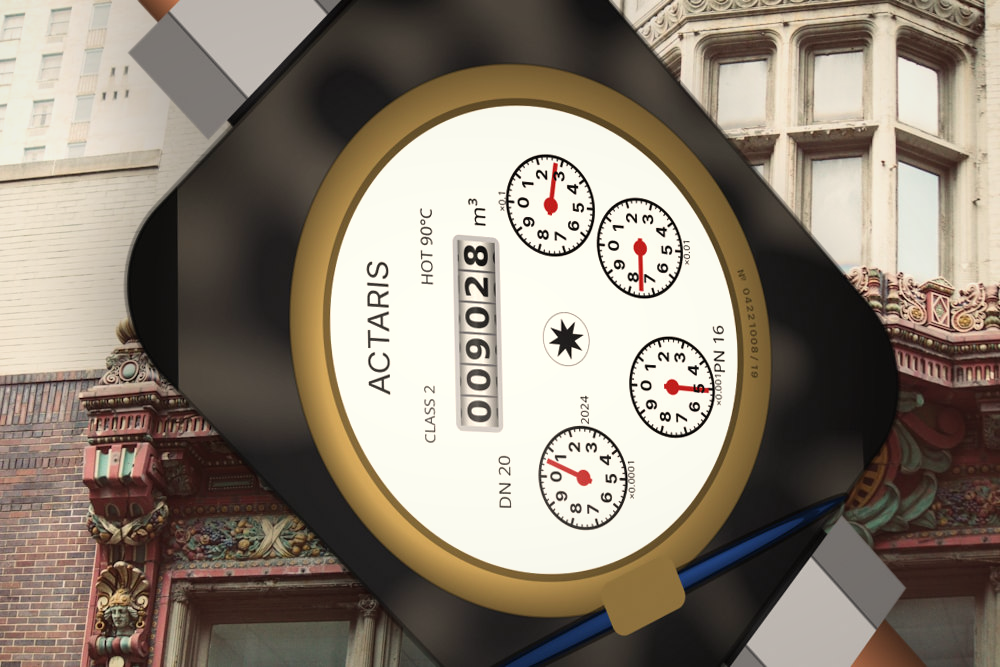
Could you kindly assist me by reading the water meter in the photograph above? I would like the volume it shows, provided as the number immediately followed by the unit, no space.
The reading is 9028.2750m³
